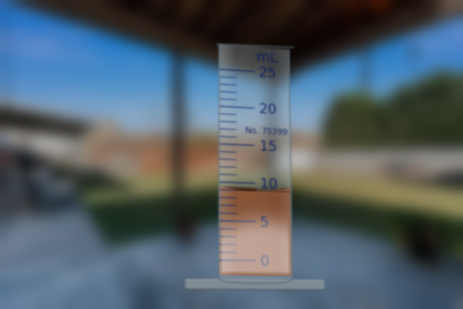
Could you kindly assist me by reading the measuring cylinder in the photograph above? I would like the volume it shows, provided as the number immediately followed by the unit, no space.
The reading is 9mL
